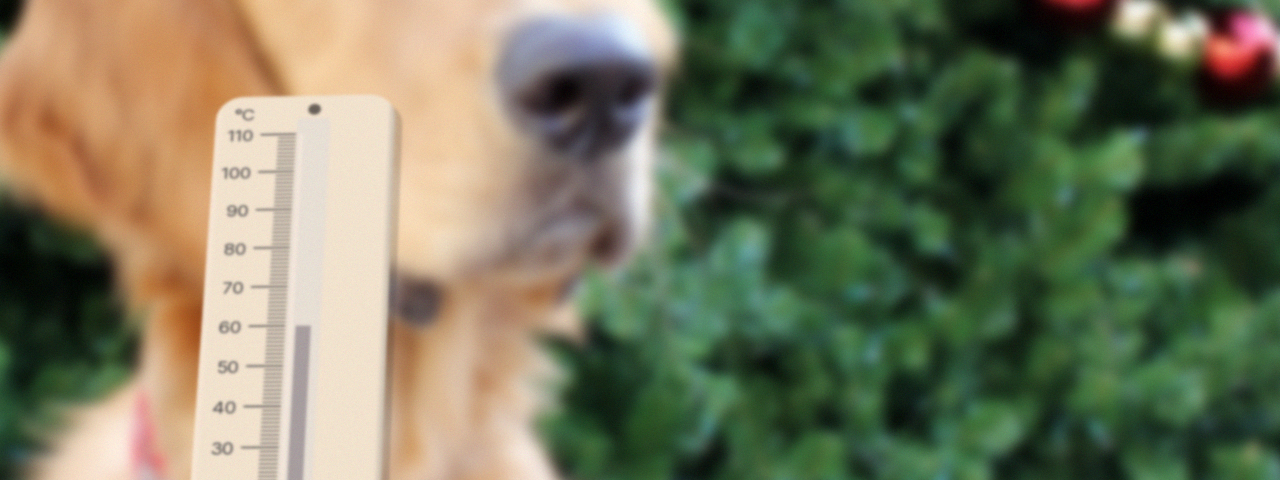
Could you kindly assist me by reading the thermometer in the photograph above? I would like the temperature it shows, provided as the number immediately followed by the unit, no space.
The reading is 60°C
